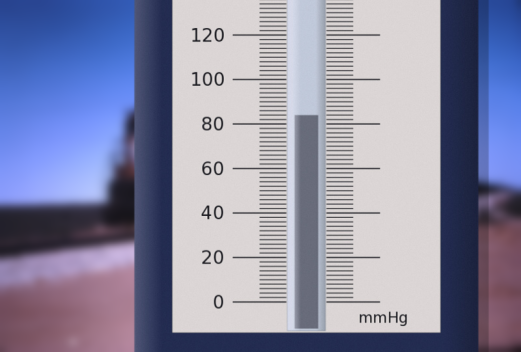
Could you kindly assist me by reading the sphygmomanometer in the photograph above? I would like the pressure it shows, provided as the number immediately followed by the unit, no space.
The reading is 84mmHg
